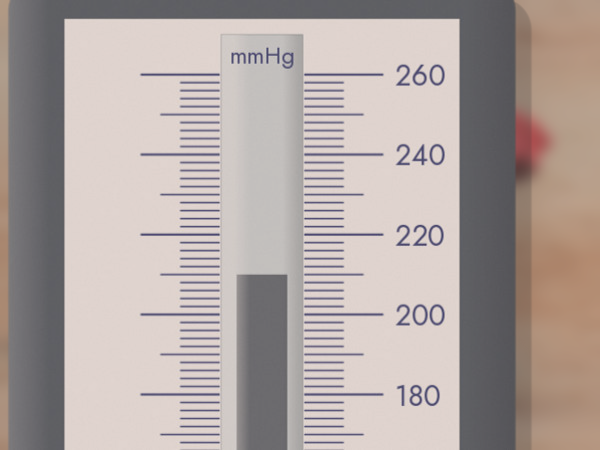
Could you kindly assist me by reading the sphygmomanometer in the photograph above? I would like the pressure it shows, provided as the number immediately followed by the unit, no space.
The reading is 210mmHg
